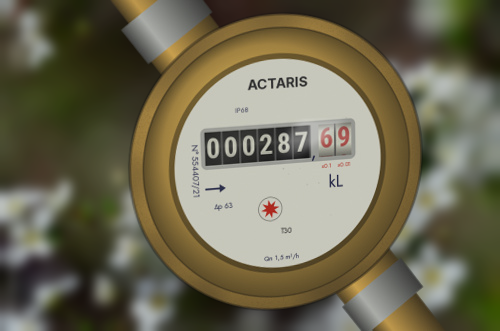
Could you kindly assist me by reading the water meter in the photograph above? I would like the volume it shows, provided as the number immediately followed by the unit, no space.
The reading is 287.69kL
